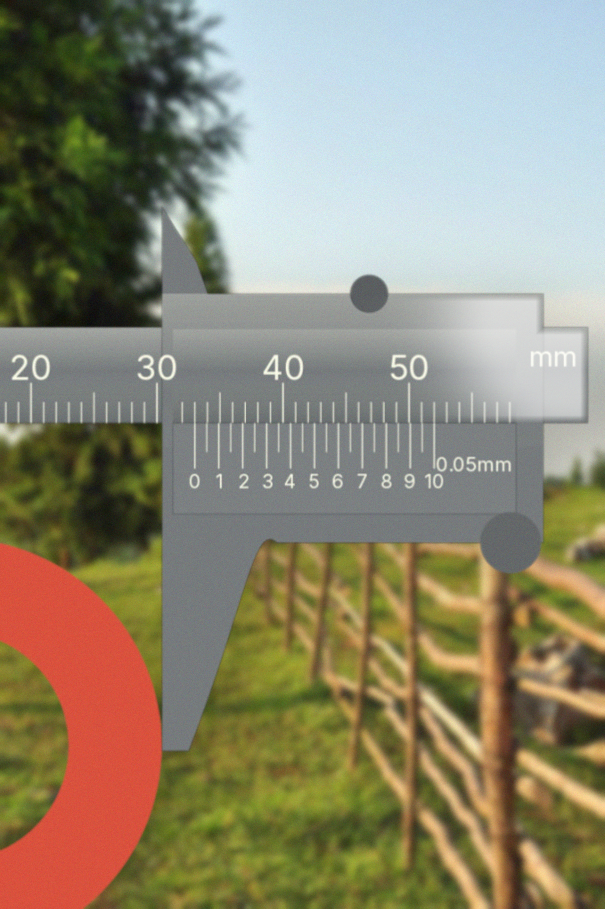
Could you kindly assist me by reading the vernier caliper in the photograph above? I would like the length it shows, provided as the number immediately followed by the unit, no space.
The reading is 33.0mm
